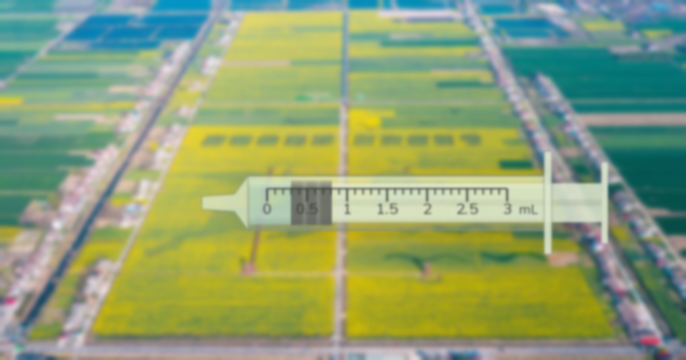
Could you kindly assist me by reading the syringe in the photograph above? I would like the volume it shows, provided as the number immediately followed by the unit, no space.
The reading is 0.3mL
